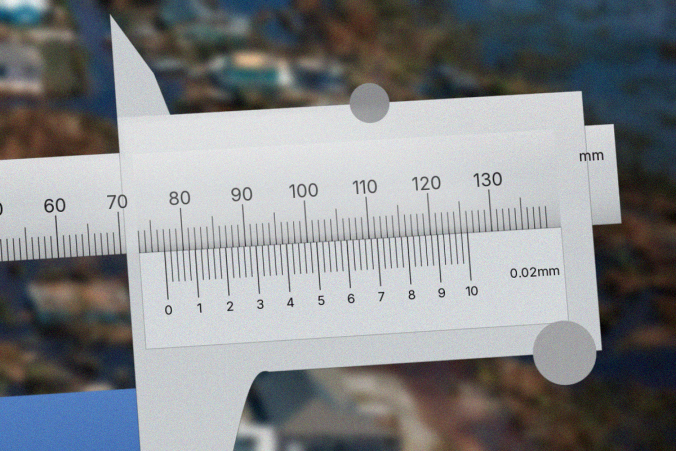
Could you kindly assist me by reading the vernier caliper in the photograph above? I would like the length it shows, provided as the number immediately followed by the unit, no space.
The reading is 77.0mm
